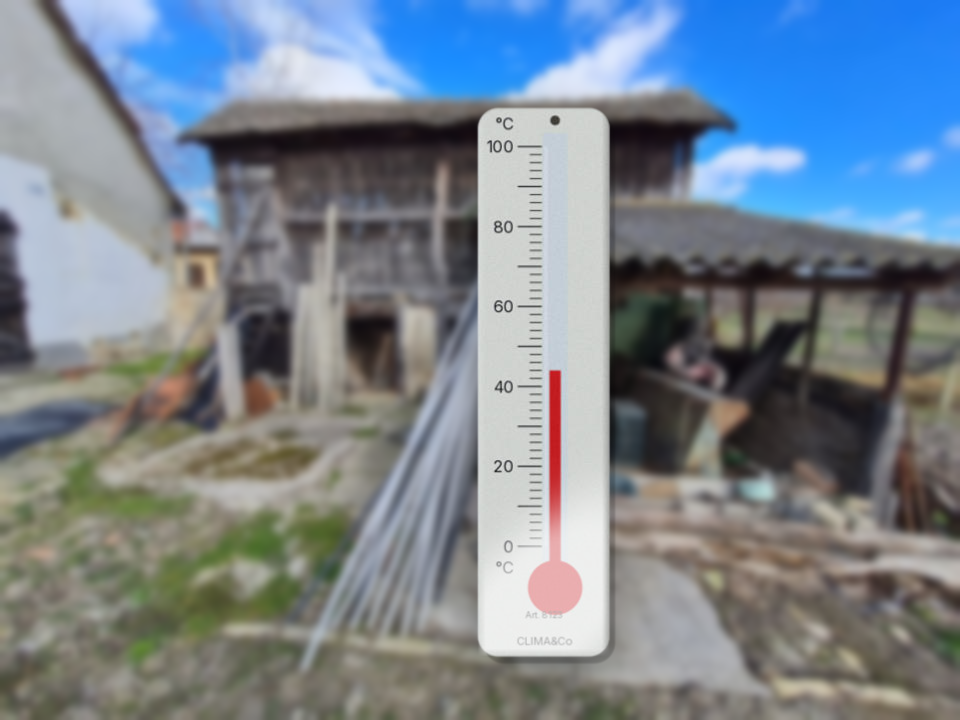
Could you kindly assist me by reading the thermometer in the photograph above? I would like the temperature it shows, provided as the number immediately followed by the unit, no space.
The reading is 44°C
